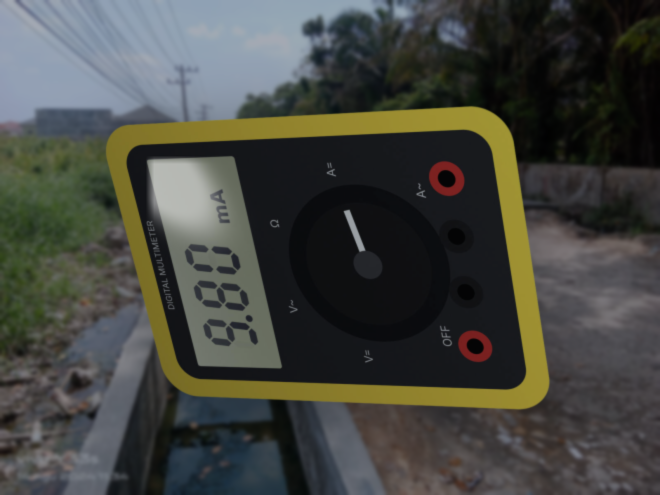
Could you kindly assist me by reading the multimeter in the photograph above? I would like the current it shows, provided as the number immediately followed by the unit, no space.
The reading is 9.80mA
